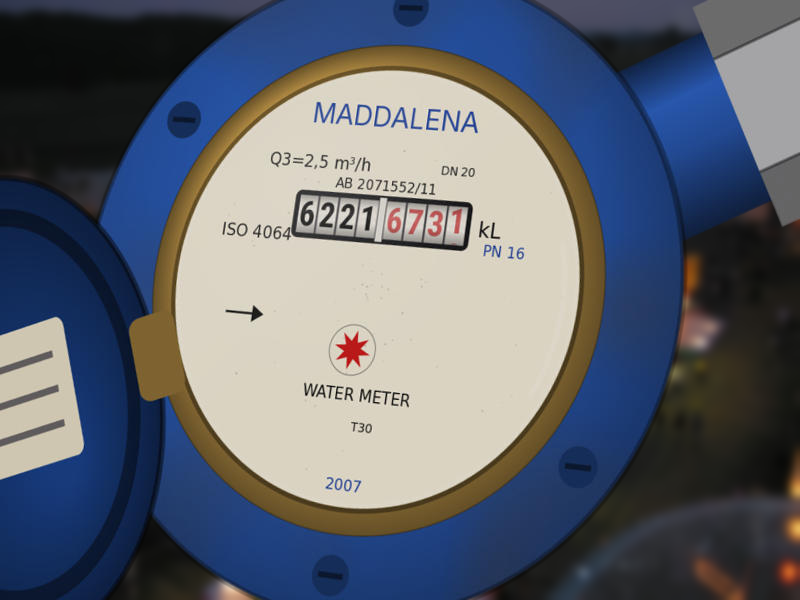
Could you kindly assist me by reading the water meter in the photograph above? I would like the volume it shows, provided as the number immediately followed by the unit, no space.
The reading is 6221.6731kL
